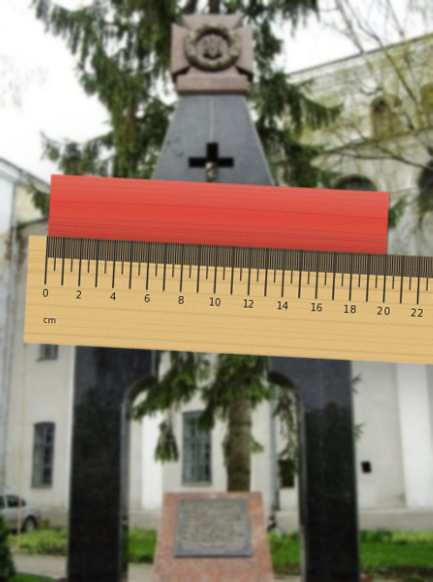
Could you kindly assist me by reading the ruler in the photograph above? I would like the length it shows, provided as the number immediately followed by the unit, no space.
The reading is 20cm
